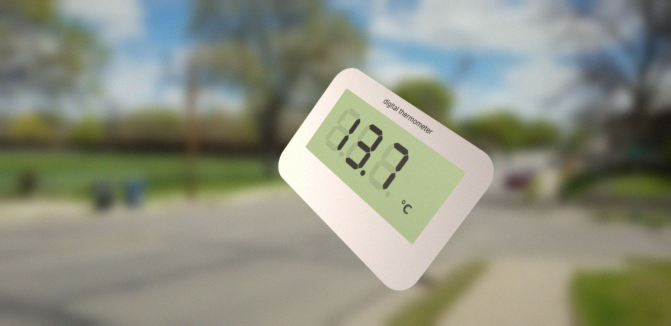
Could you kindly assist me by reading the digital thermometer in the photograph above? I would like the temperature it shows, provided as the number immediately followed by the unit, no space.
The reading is 13.7°C
